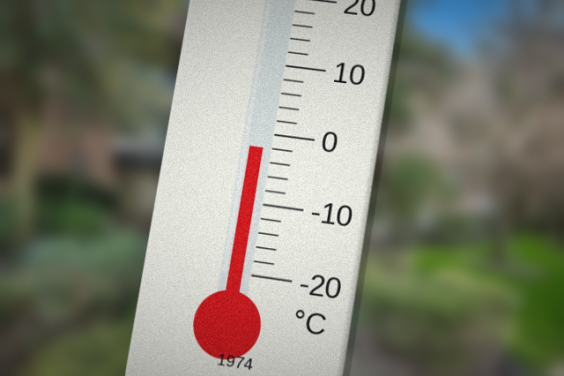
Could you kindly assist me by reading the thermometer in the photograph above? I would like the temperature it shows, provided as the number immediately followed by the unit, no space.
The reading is -2°C
